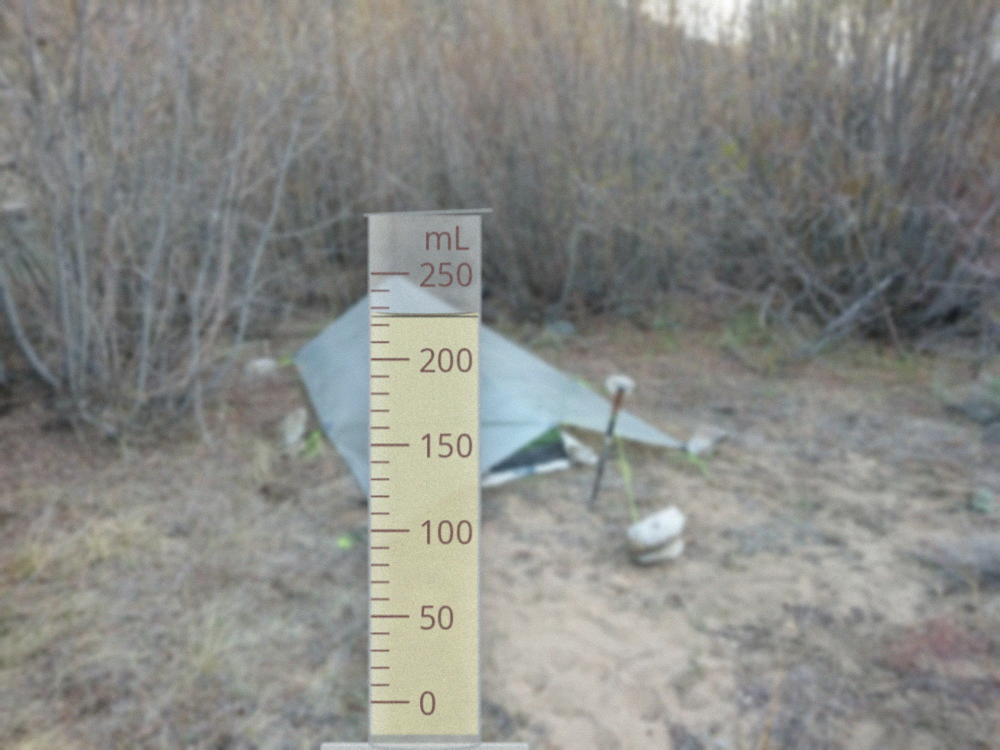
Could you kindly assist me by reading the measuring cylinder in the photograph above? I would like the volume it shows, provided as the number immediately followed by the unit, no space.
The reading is 225mL
